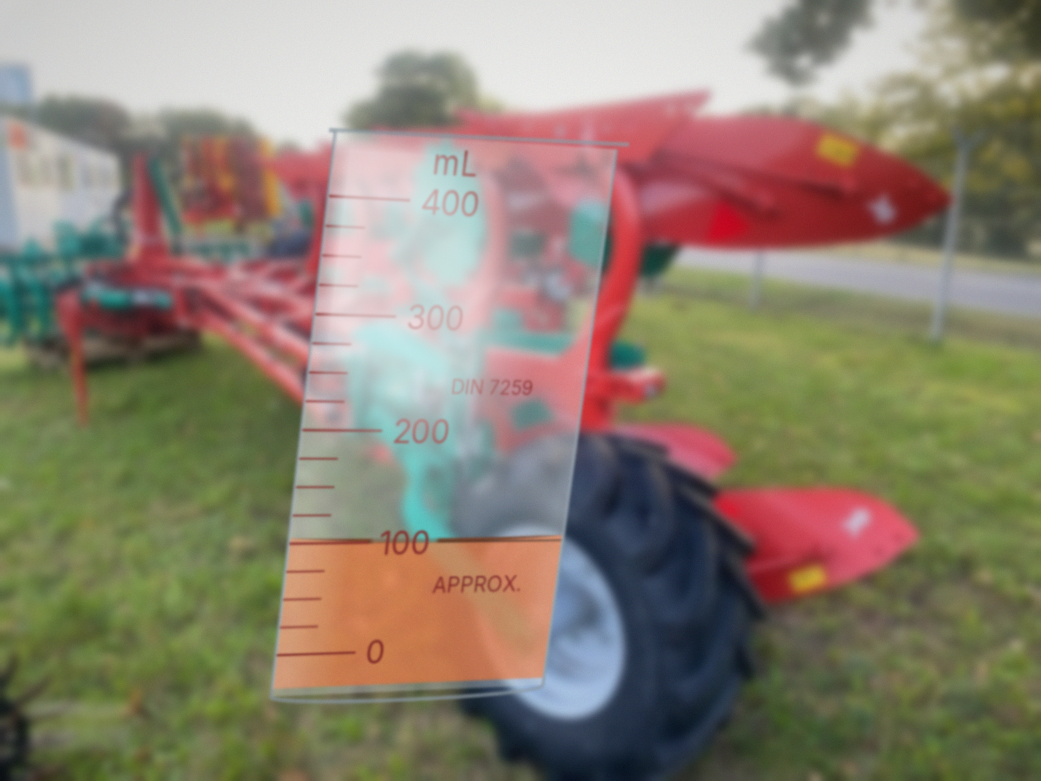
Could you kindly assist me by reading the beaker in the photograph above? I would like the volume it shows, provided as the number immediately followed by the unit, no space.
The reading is 100mL
